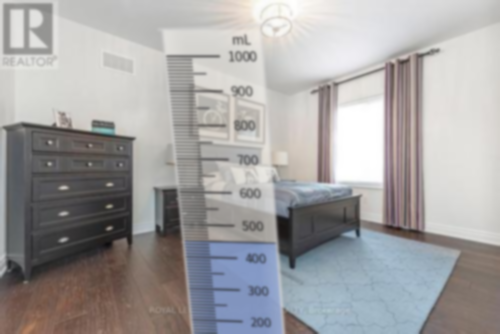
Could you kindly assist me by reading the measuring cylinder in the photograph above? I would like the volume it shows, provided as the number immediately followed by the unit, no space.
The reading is 450mL
